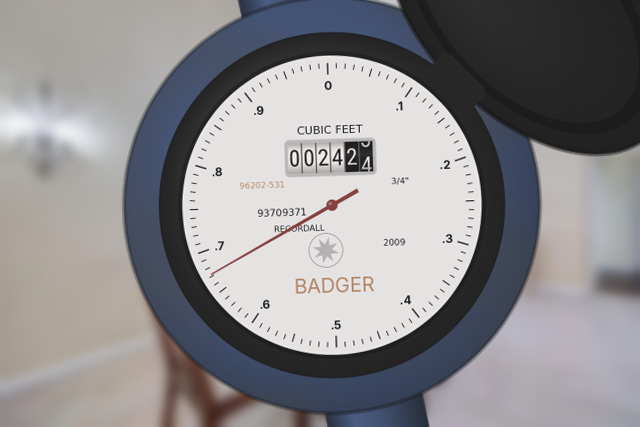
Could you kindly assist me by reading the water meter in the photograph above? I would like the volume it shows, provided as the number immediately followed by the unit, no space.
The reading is 2423.67ft³
